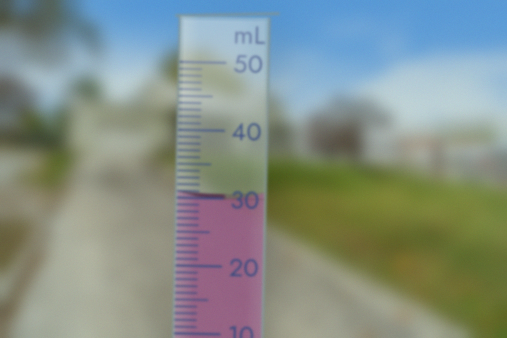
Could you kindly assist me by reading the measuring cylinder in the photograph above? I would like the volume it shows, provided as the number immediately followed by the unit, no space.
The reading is 30mL
